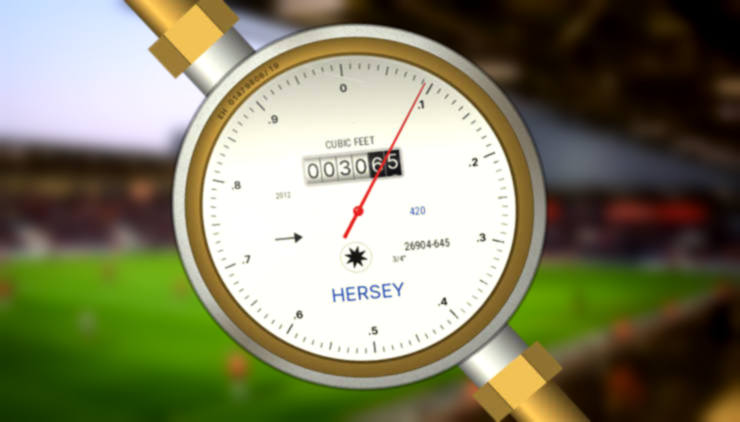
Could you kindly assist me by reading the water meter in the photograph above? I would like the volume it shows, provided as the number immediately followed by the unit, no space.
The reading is 3065.09ft³
